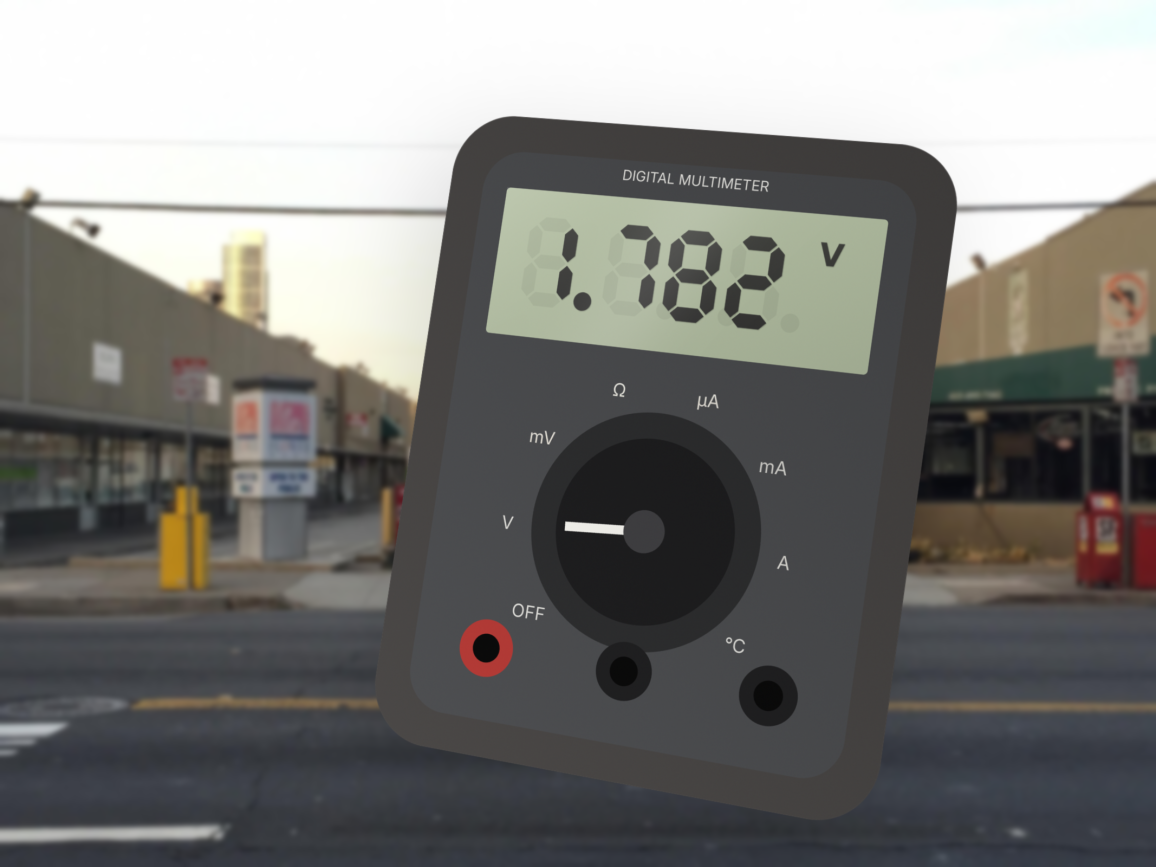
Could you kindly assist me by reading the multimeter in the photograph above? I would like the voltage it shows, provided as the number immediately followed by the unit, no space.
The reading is 1.782V
